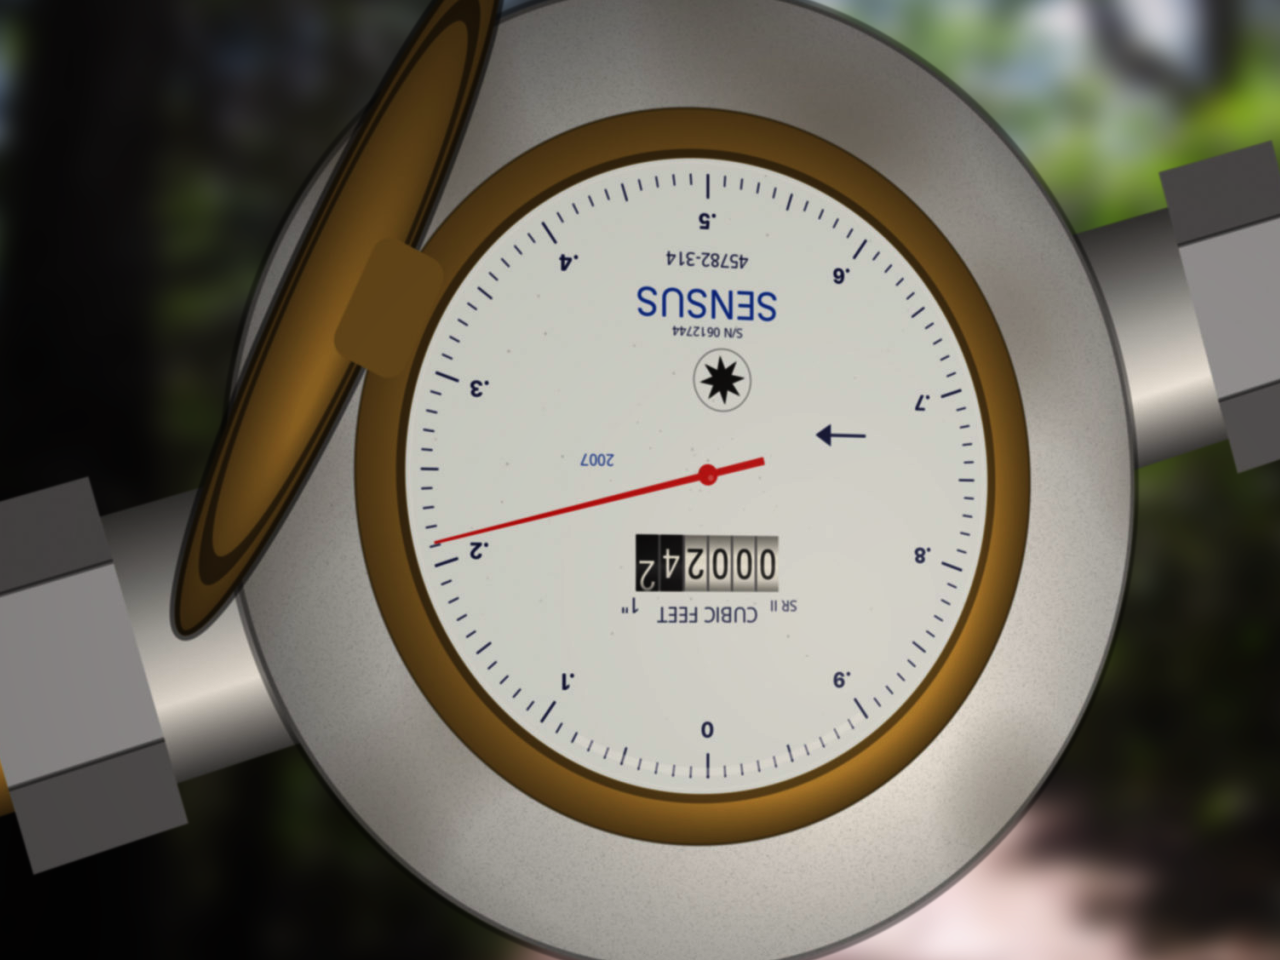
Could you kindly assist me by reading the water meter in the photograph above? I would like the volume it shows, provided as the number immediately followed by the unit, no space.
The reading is 242.21ft³
